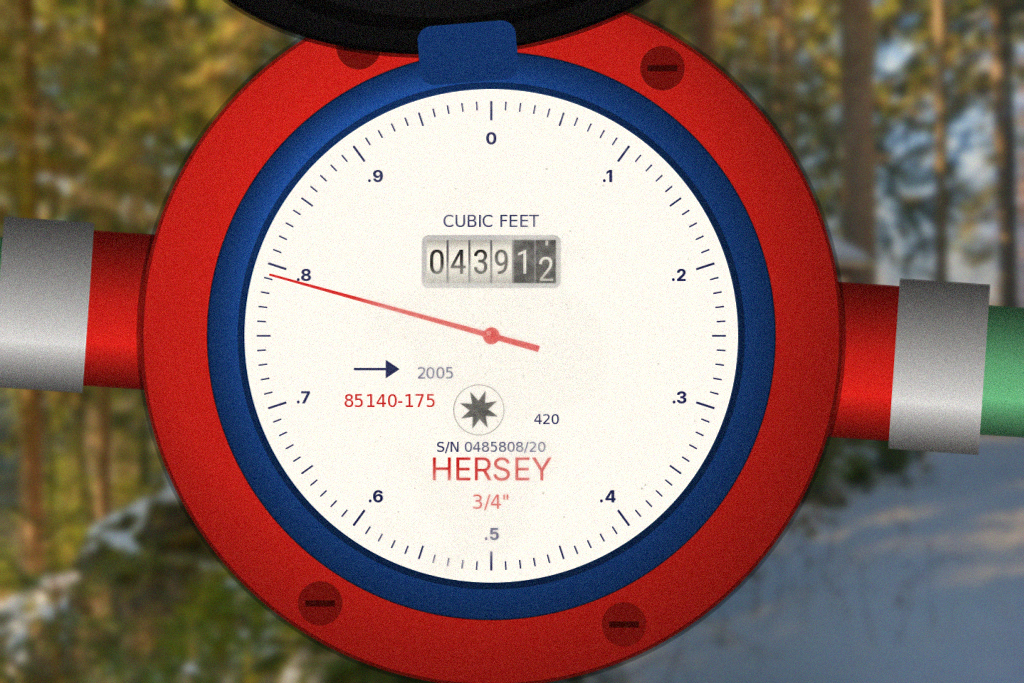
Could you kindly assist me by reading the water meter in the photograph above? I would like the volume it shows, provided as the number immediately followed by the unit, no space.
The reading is 43911.79ft³
